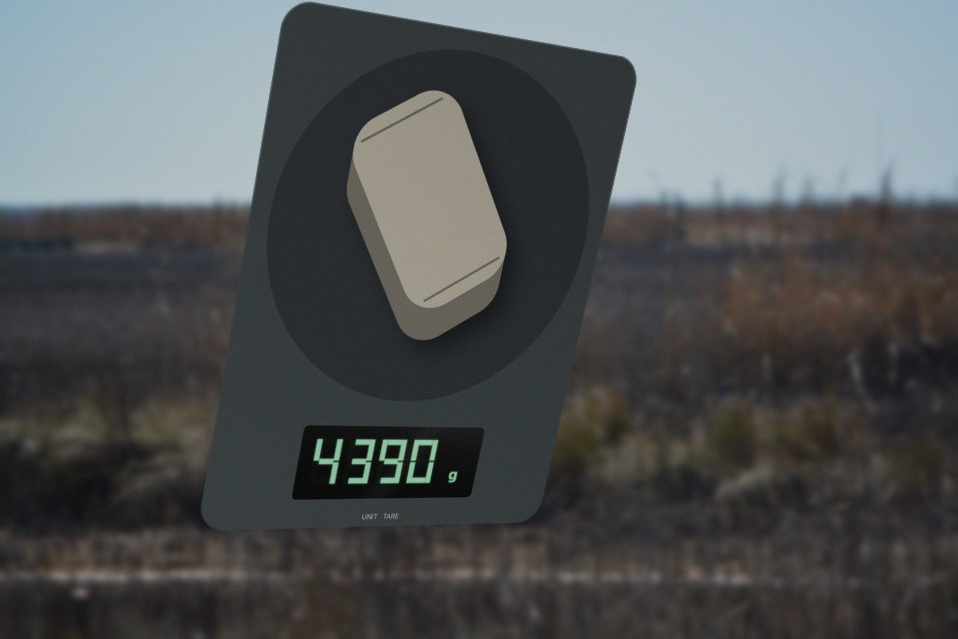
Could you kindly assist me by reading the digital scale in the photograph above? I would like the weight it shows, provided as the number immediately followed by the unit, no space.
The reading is 4390g
